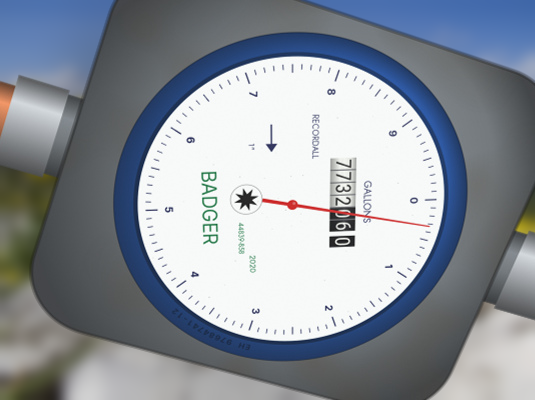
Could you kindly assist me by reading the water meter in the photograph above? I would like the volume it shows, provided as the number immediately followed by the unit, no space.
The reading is 7732060.3gal
